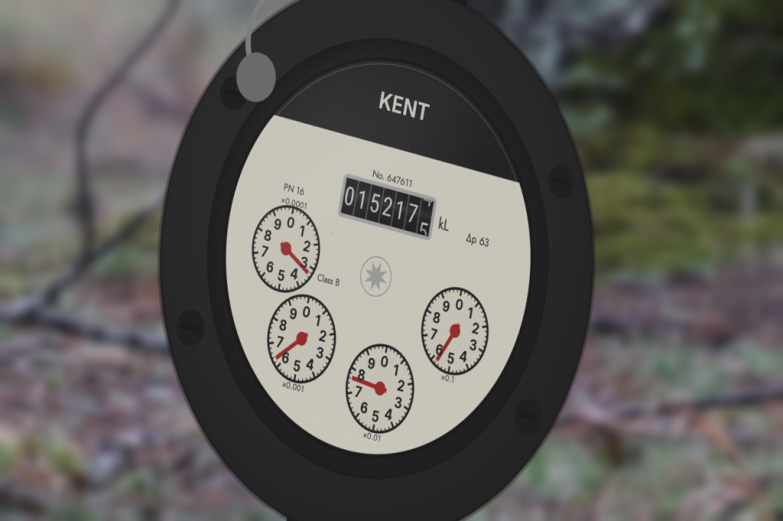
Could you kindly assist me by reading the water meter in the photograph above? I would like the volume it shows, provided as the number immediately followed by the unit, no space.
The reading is 152174.5763kL
